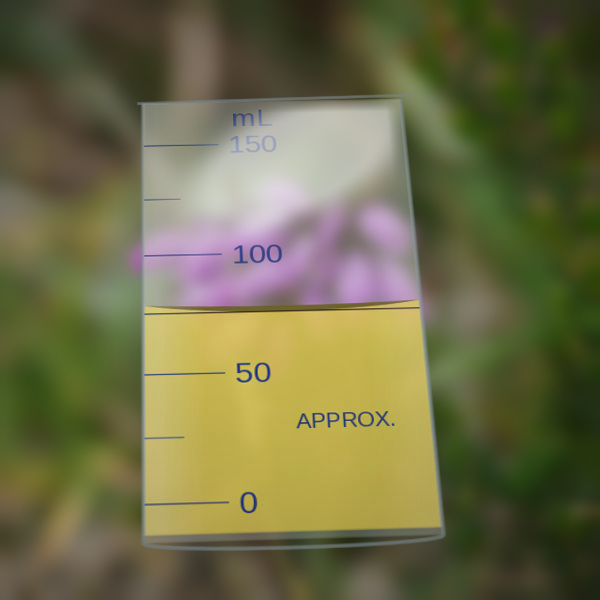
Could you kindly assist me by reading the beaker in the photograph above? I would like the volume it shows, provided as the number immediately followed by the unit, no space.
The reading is 75mL
